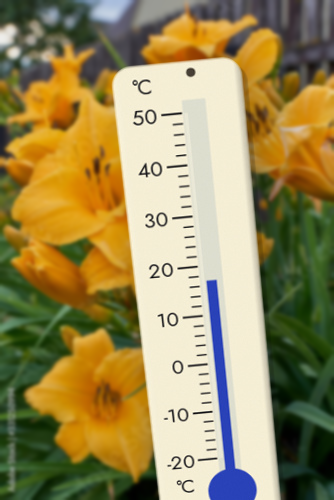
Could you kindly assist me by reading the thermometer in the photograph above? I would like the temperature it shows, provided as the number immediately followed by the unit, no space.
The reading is 17°C
